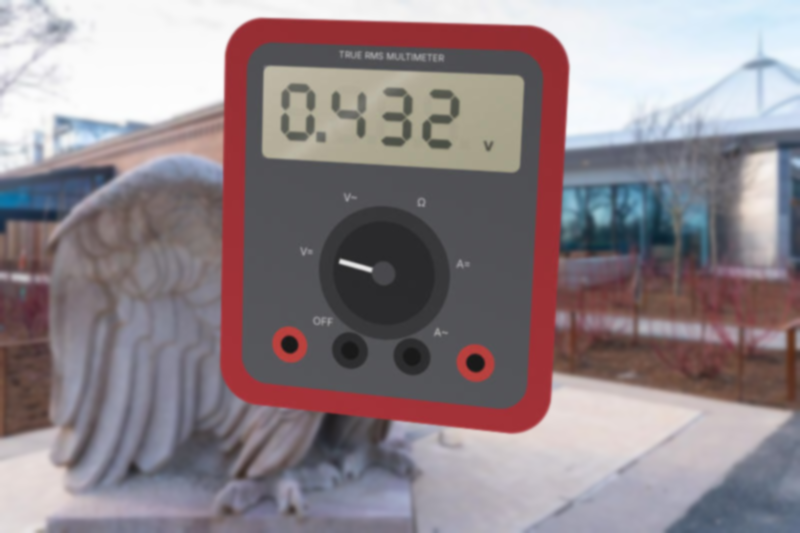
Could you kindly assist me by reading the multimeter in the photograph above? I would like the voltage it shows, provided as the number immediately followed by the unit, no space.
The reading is 0.432V
